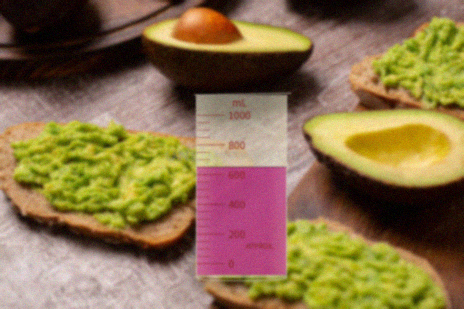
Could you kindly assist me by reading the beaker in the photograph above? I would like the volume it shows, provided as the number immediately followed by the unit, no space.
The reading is 650mL
